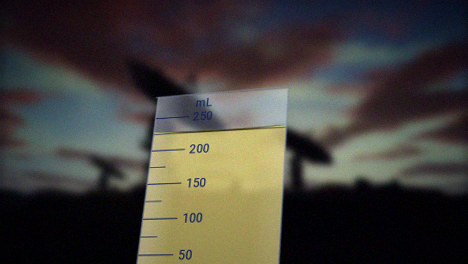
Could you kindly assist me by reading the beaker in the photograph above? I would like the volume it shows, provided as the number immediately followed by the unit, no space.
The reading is 225mL
